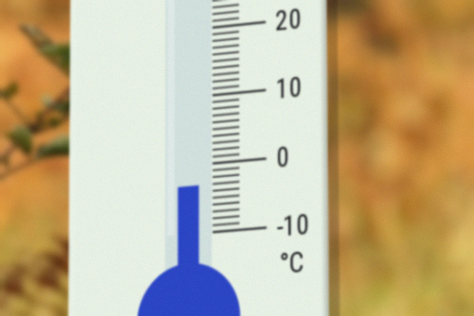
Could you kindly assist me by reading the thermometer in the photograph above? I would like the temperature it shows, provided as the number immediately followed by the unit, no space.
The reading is -3°C
